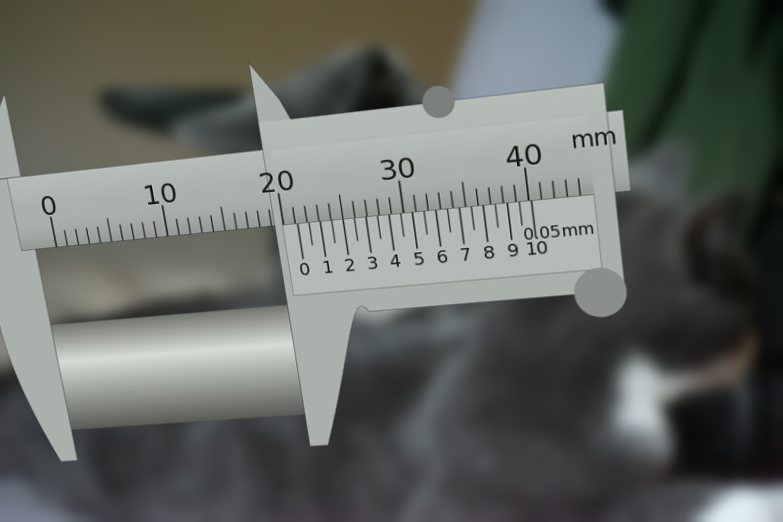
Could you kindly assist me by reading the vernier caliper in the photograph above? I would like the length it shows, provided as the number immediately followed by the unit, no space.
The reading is 21.2mm
